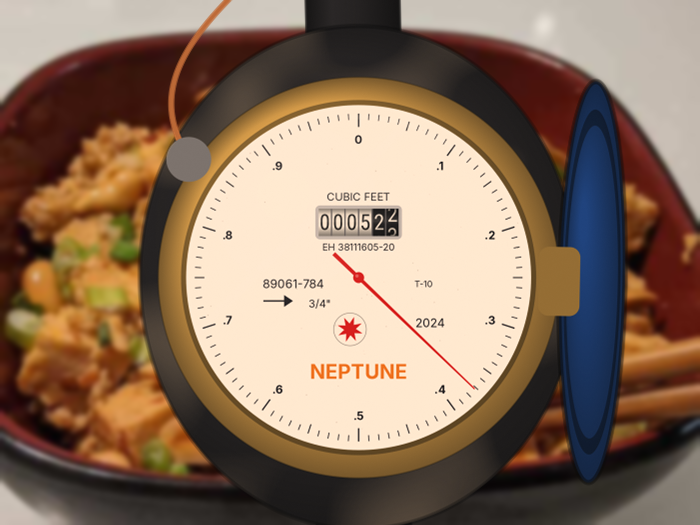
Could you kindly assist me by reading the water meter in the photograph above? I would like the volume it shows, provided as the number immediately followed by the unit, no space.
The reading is 522.37ft³
